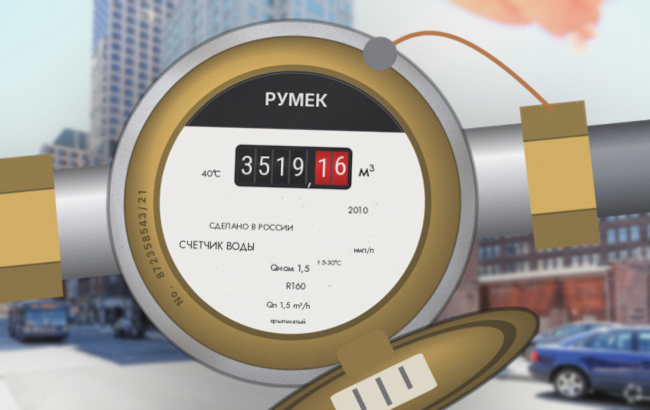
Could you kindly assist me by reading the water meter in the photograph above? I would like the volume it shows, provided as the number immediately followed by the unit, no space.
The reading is 3519.16m³
